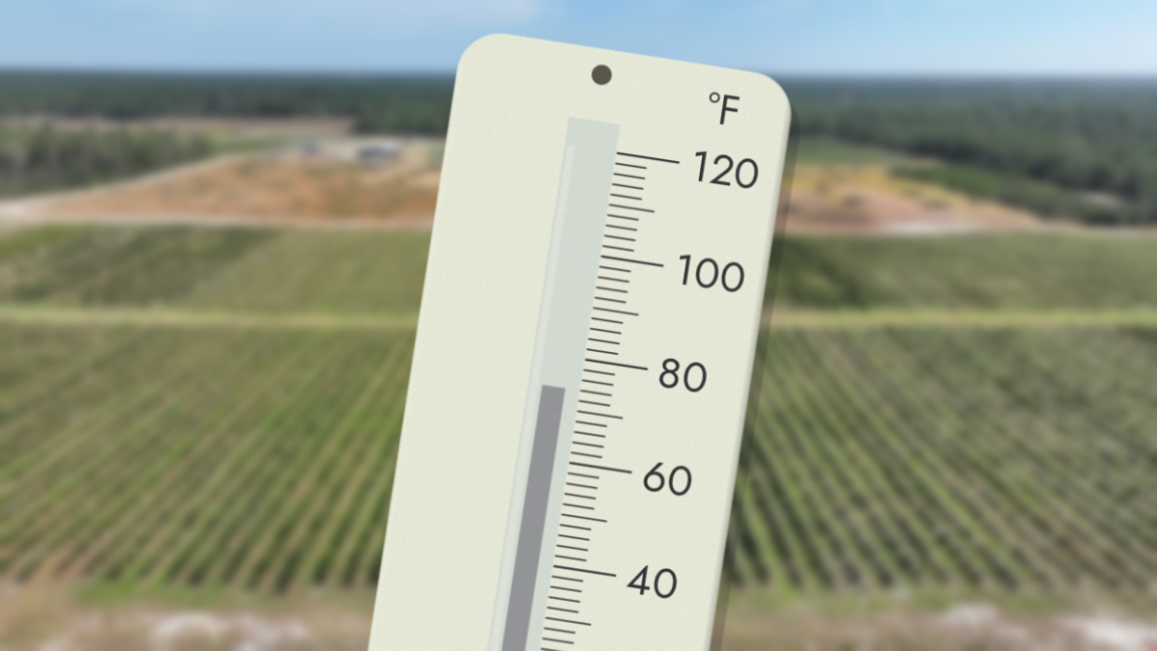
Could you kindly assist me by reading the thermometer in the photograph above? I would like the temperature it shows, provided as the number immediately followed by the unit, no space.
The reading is 74°F
